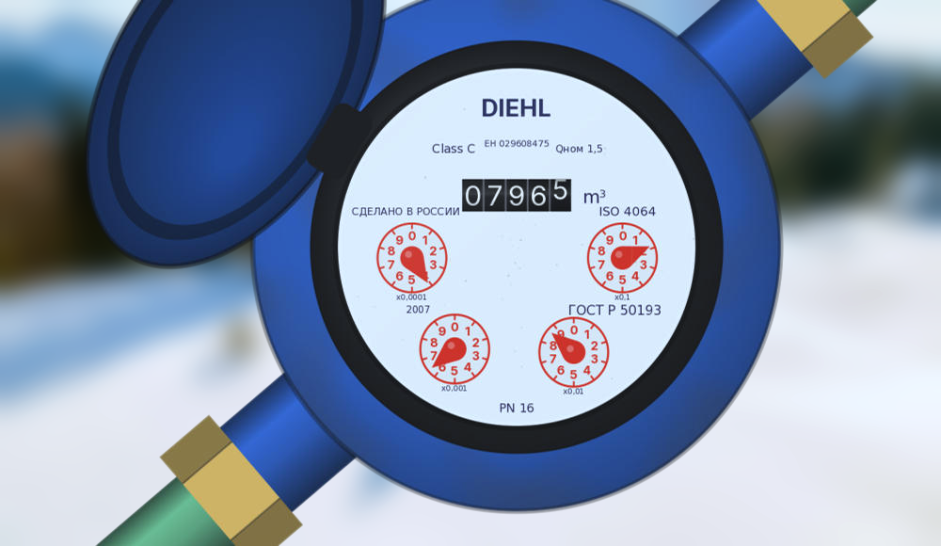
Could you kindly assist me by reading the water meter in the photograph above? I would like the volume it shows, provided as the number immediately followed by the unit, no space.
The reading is 7965.1864m³
